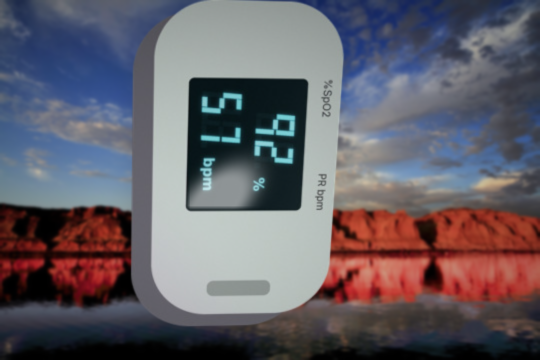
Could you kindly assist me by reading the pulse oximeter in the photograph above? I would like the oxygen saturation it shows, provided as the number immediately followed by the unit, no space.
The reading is 92%
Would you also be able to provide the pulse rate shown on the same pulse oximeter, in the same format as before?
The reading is 57bpm
